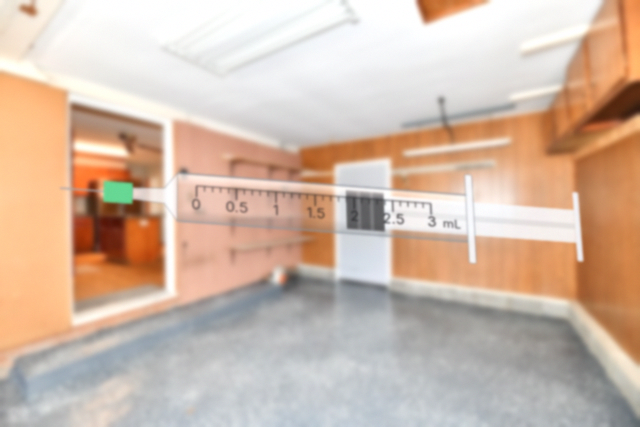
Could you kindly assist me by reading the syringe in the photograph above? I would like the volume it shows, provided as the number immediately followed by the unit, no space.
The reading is 1.9mL
